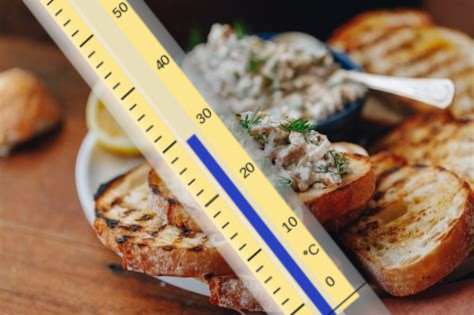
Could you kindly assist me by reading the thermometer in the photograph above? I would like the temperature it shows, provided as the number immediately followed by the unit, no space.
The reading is 29°C
